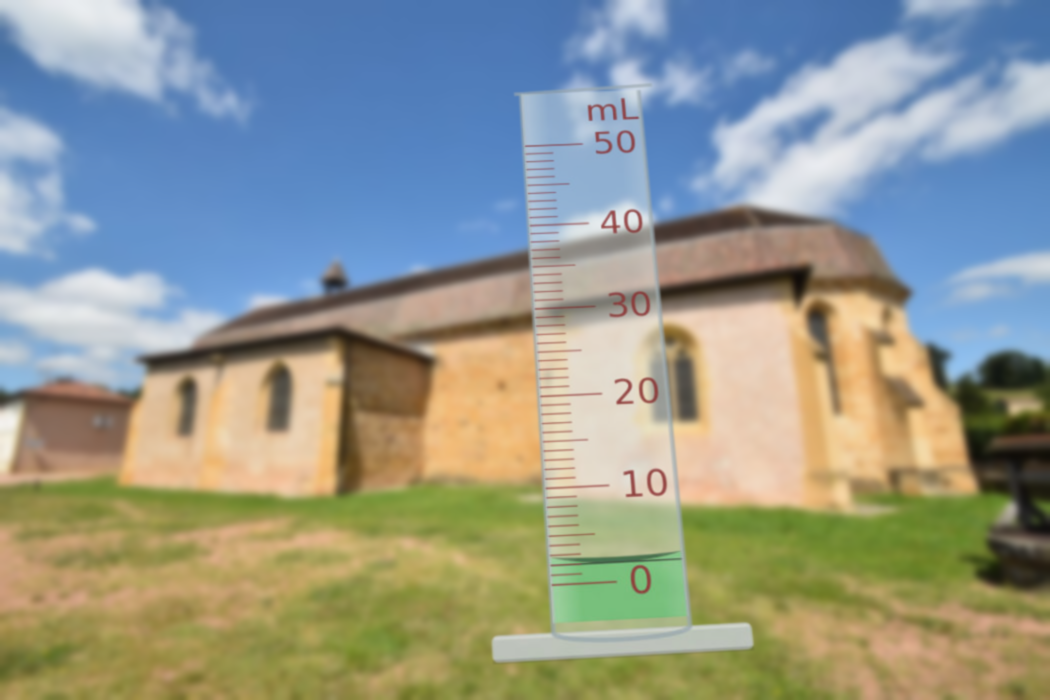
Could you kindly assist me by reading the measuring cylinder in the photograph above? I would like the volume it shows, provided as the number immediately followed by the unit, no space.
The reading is 2mL
